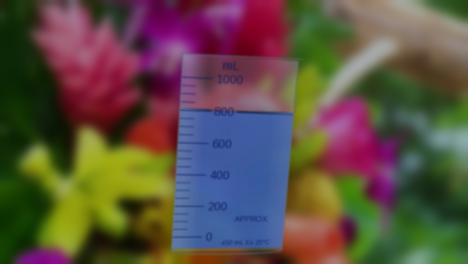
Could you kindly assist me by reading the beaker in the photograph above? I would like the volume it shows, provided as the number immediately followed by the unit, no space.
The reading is 800mL
